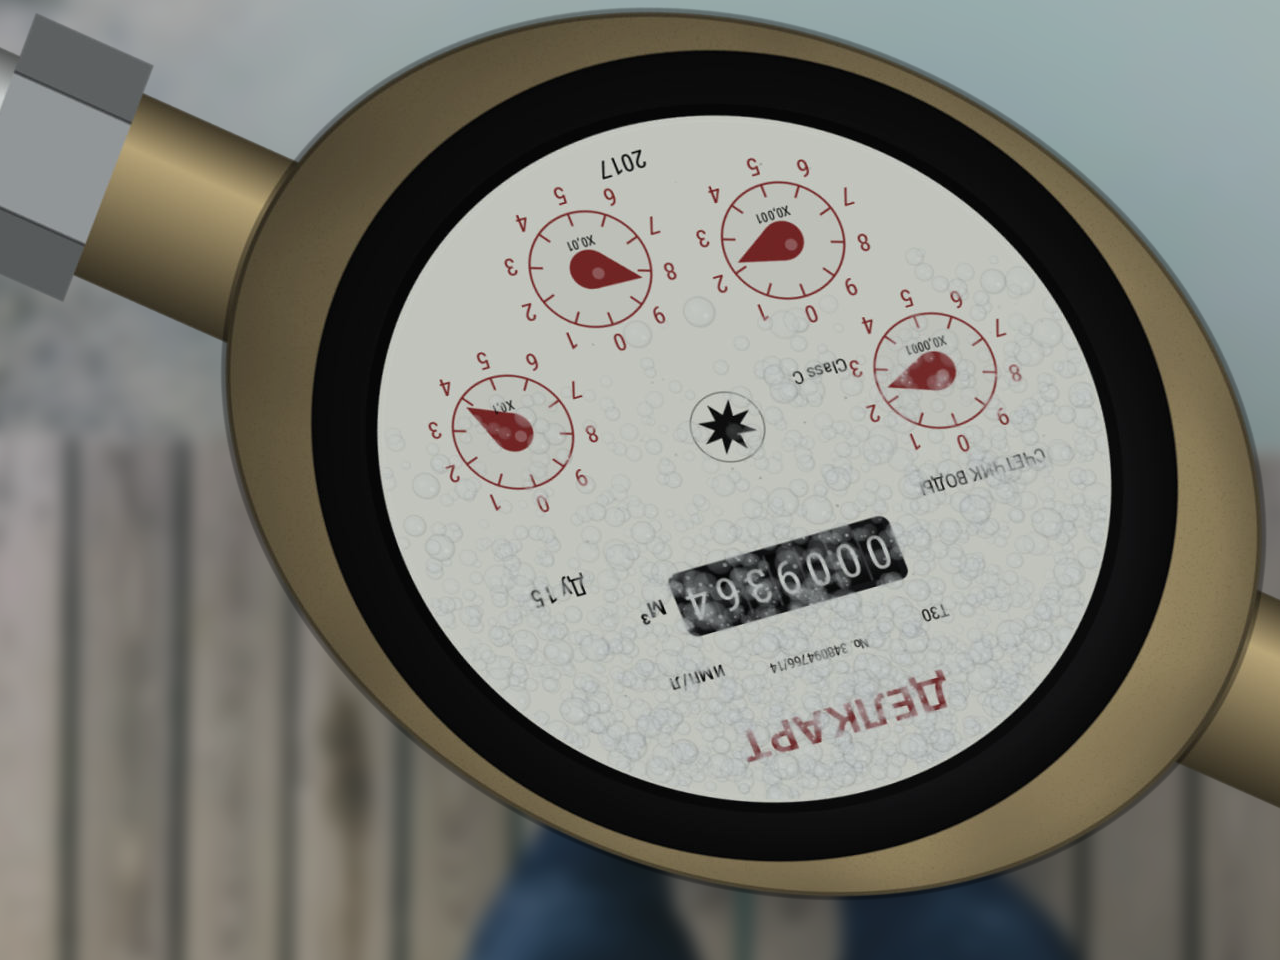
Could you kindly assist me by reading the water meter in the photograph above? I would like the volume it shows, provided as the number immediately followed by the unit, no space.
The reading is 9364.3822m³
